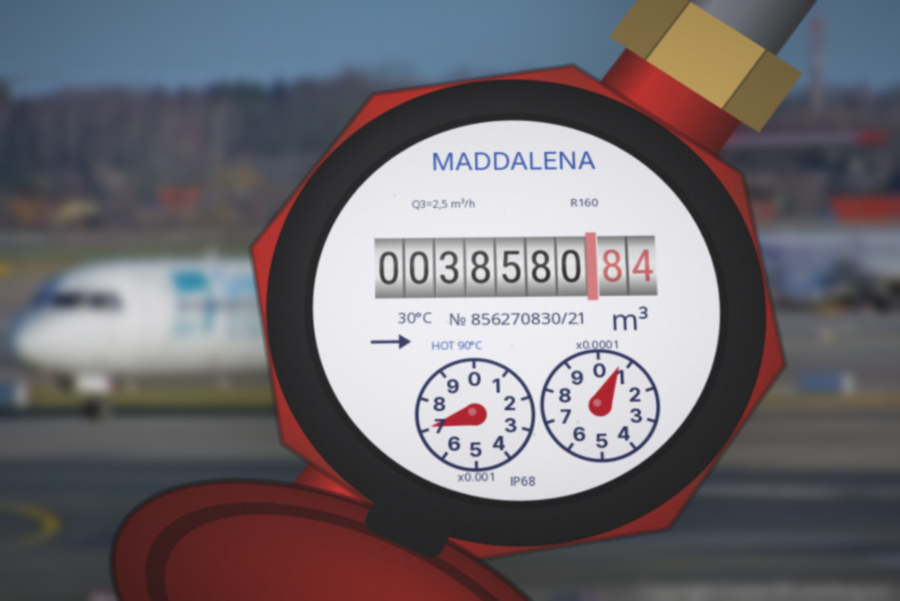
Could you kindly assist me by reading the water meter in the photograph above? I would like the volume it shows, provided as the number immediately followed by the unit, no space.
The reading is 38580.8470m³
